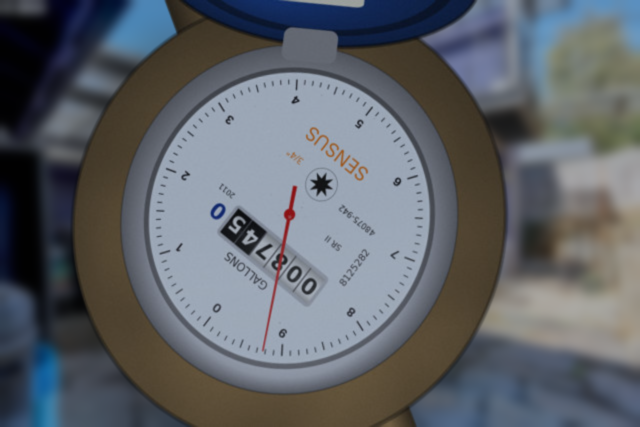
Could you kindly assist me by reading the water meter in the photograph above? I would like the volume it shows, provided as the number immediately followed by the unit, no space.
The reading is 87449.2gal
